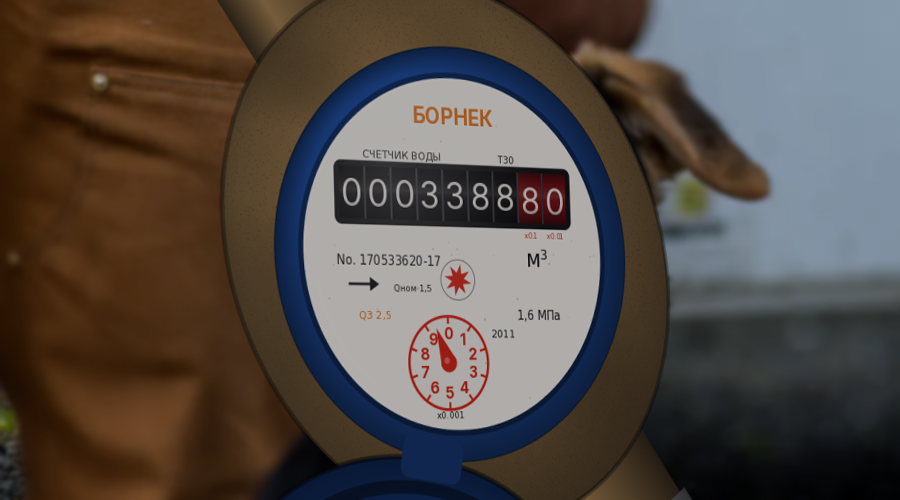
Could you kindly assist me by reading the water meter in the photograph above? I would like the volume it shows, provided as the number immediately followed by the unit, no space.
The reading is 3388.799m³
